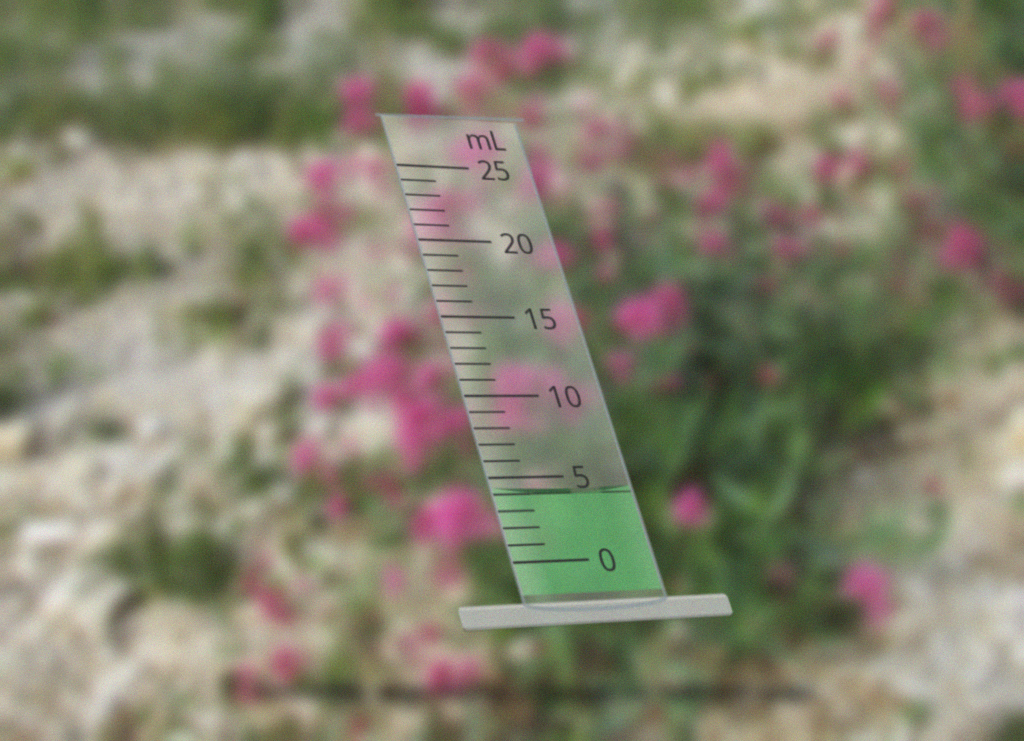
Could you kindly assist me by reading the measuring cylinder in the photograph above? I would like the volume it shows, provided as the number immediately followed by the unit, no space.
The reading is 4mL
